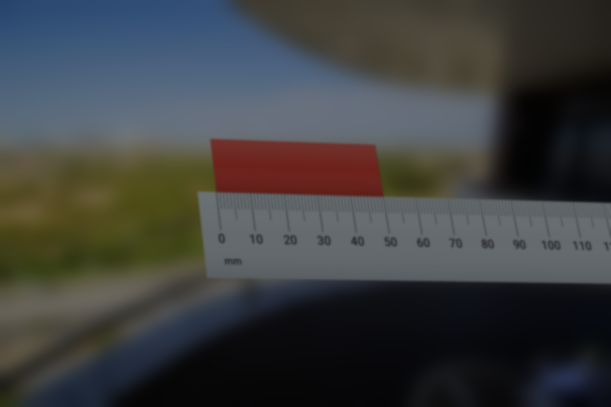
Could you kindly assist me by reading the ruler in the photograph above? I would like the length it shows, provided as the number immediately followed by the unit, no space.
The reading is 50mm
